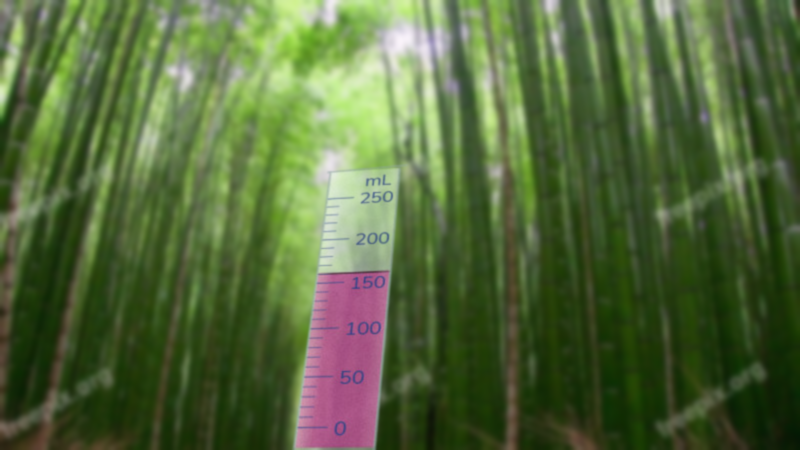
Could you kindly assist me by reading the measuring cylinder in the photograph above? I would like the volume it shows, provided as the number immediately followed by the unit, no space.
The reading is 160mL
